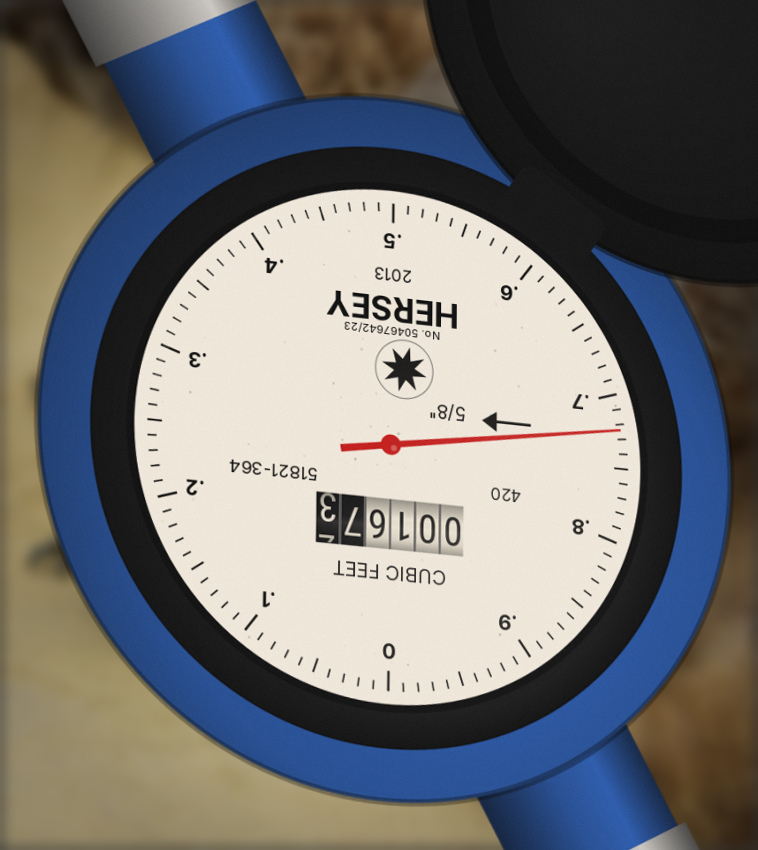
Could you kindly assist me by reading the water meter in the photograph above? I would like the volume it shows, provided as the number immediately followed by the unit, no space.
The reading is 1672.72ft³
